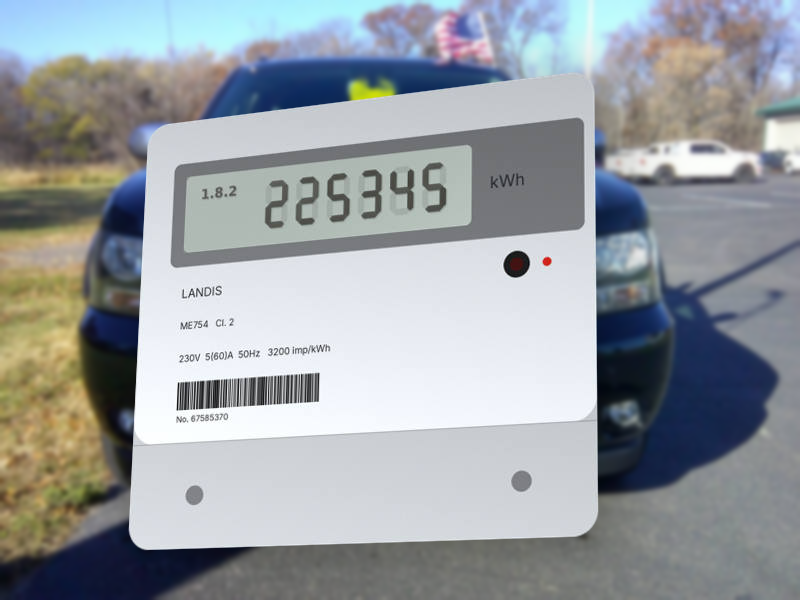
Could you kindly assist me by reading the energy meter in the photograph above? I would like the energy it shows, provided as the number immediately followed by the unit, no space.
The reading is 225345kWh
